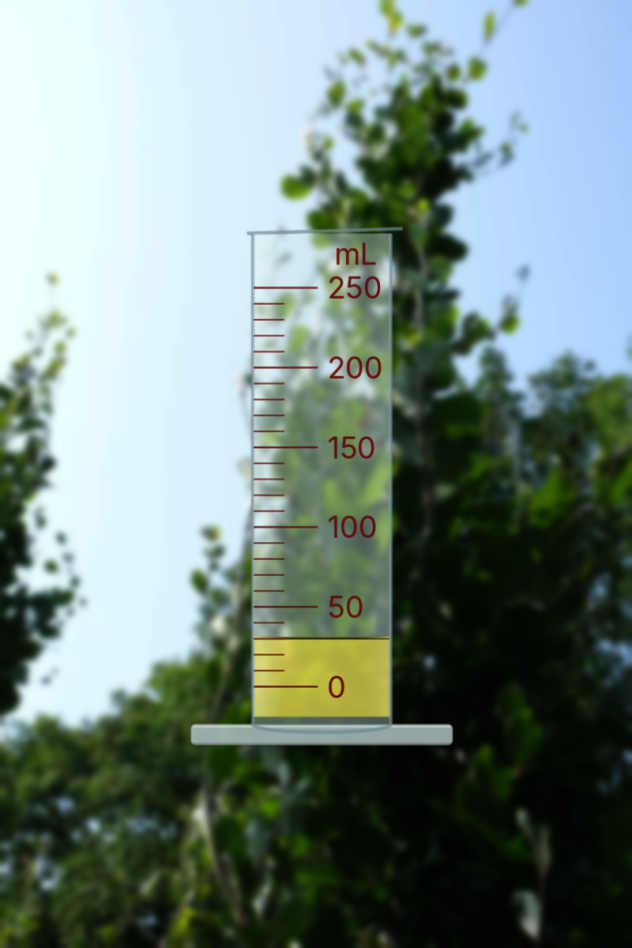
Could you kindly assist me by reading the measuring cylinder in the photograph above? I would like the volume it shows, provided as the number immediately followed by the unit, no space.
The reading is 30mL
